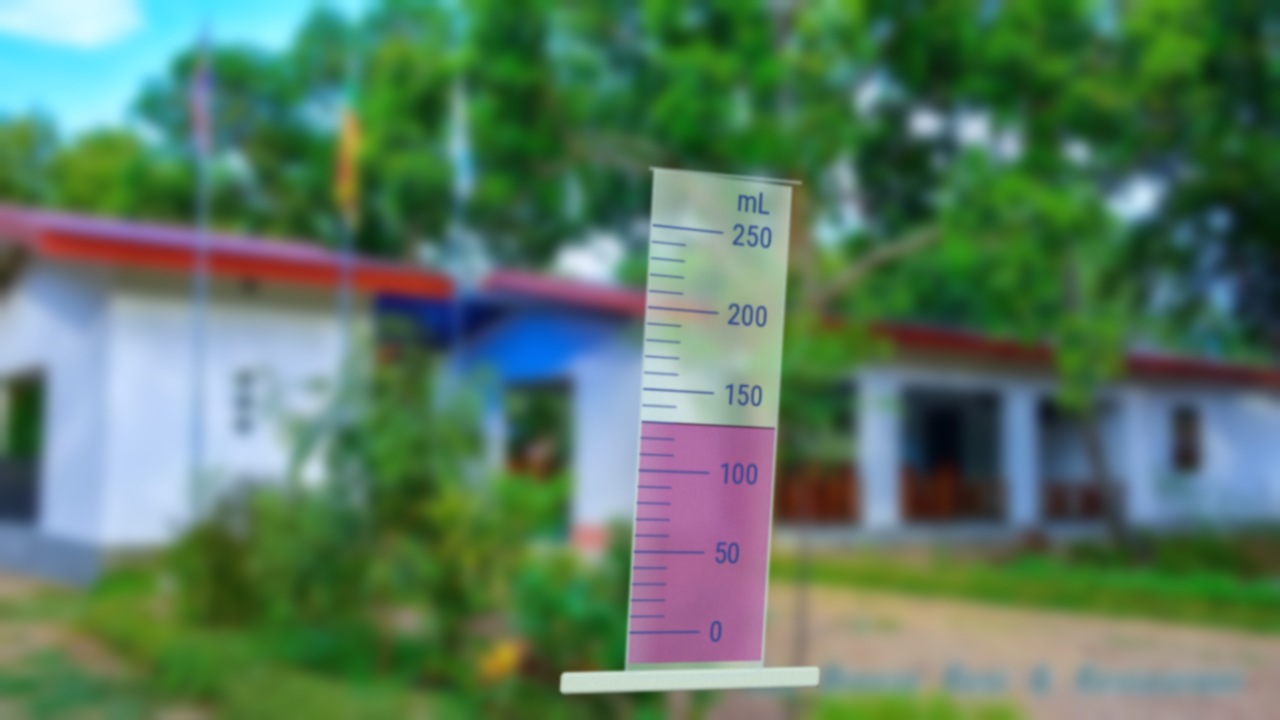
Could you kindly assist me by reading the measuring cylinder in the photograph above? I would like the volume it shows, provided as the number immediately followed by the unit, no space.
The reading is 130mL
